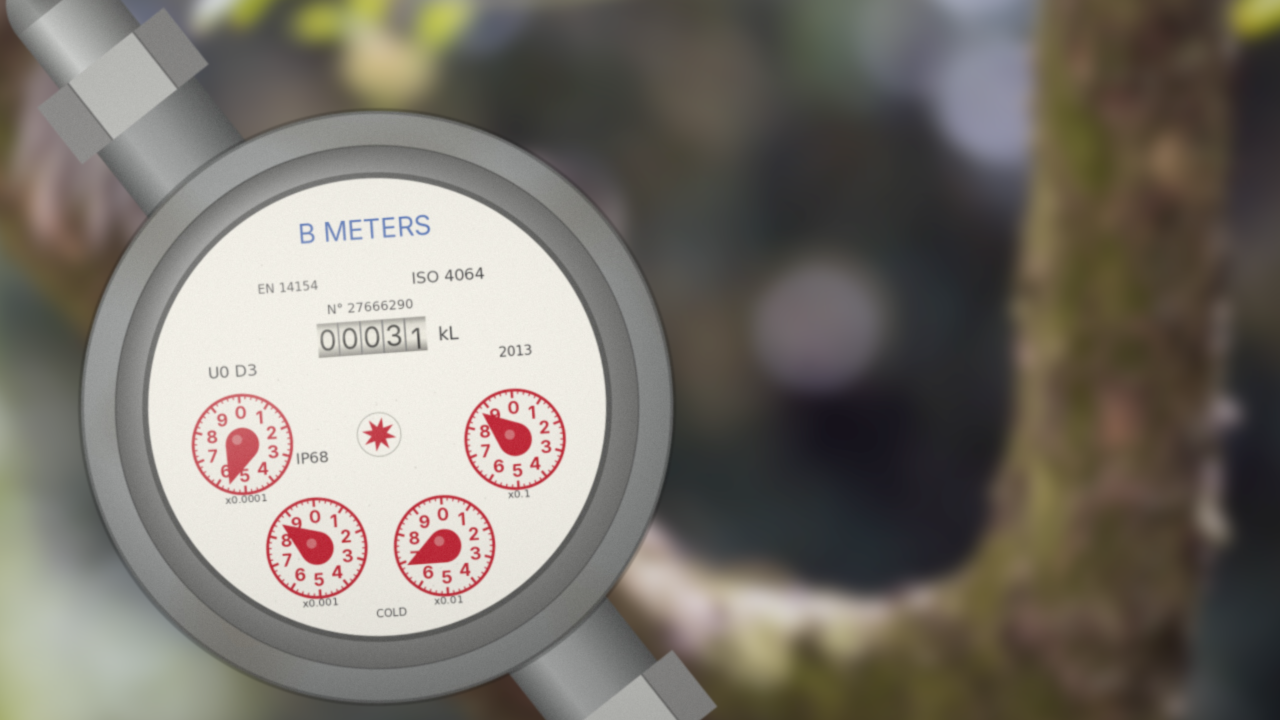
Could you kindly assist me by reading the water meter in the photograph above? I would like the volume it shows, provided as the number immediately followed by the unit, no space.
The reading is 30.8685kL
